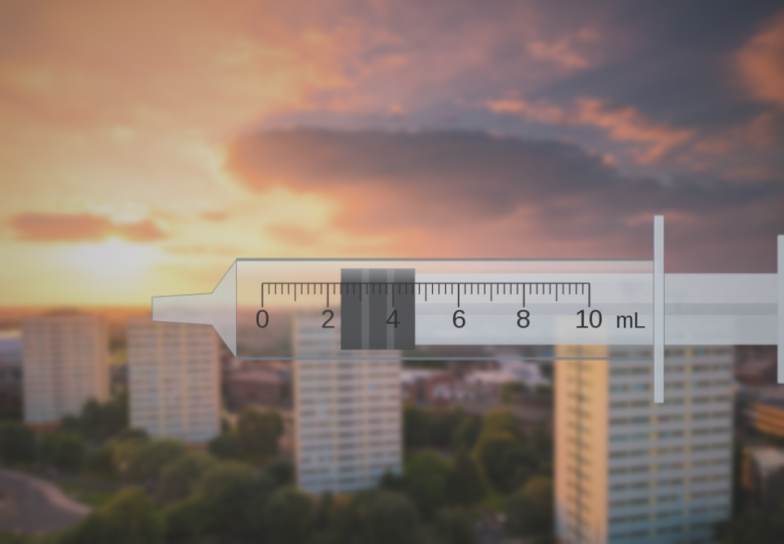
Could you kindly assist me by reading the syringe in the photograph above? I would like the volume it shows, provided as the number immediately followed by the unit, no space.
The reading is 2.4mL
